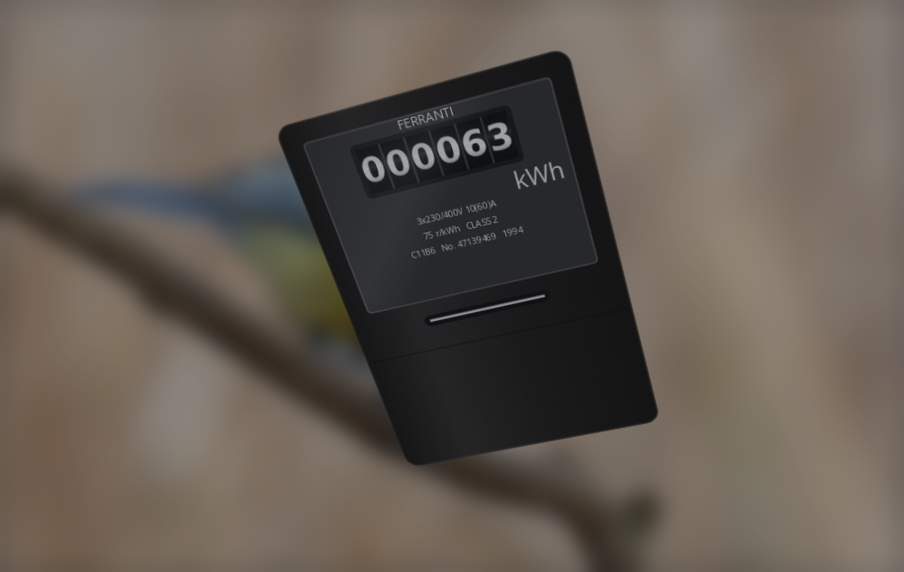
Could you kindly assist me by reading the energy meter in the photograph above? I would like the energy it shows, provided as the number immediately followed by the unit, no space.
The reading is 63kWh
